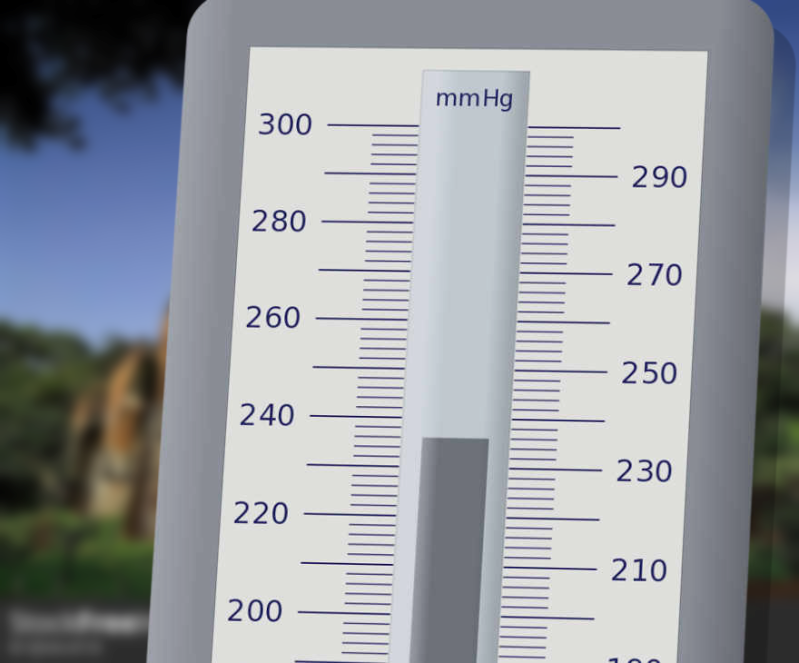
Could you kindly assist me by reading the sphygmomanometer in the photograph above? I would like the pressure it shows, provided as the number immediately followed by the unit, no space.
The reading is 236mmHg
